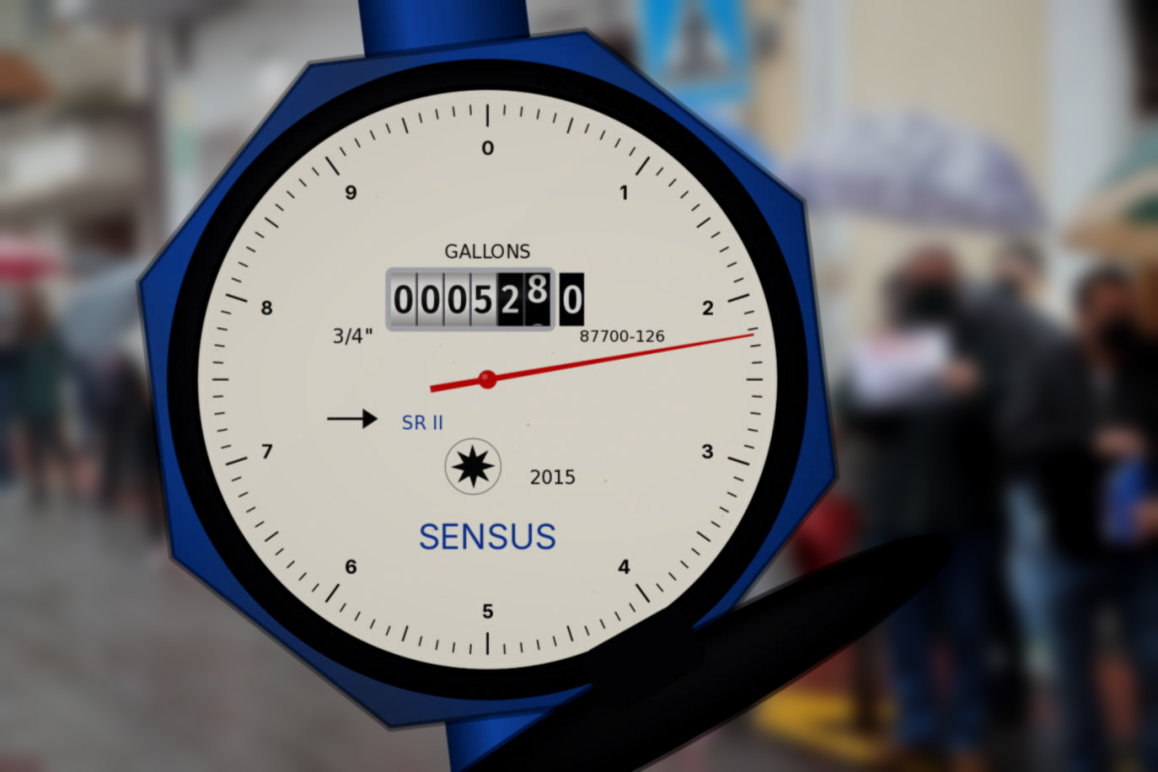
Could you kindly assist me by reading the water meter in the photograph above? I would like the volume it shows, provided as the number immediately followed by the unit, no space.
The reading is 5282.2gal
